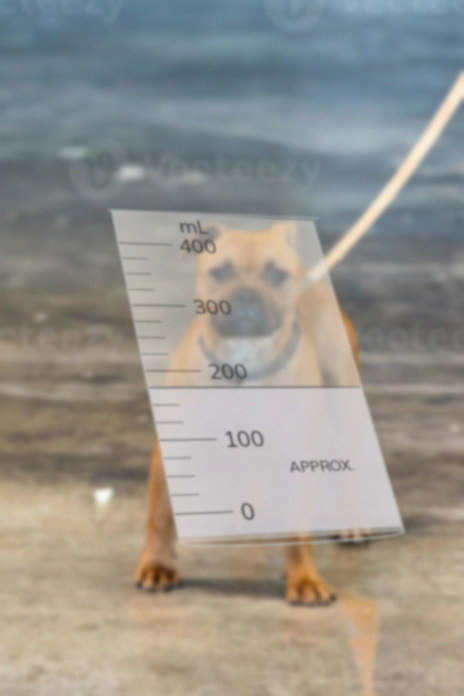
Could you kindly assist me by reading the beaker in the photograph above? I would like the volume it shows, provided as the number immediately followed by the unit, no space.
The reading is 175mL
